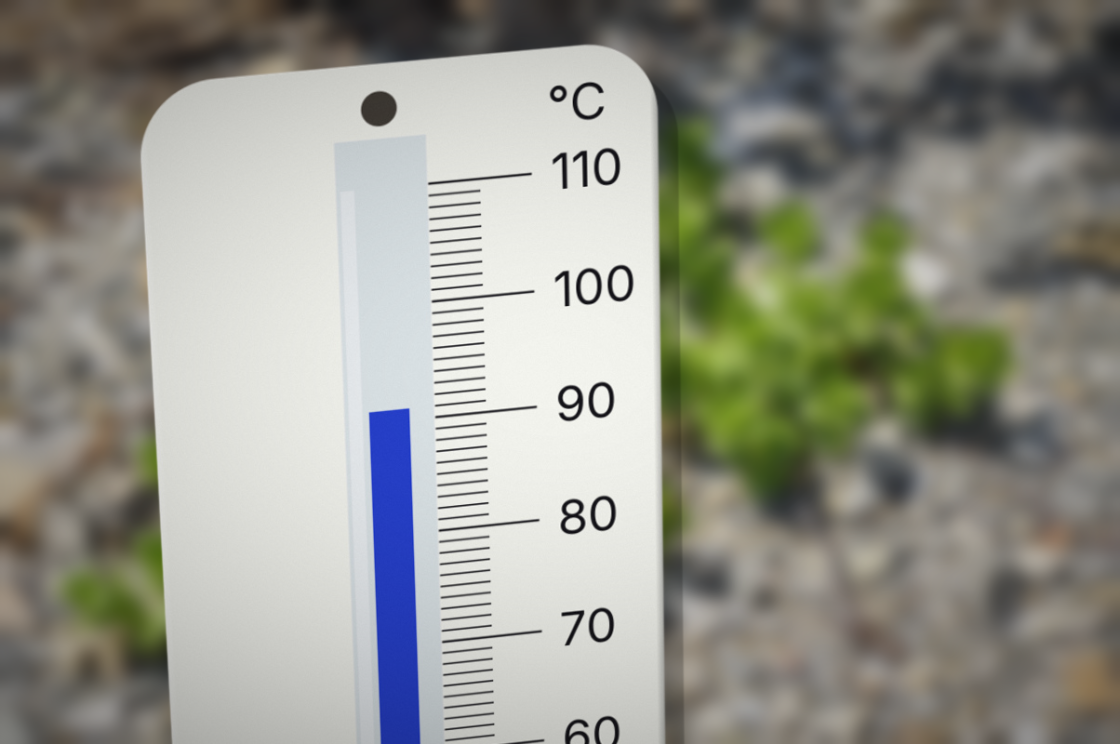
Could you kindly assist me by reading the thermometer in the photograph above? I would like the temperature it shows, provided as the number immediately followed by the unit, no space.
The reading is 91°C
